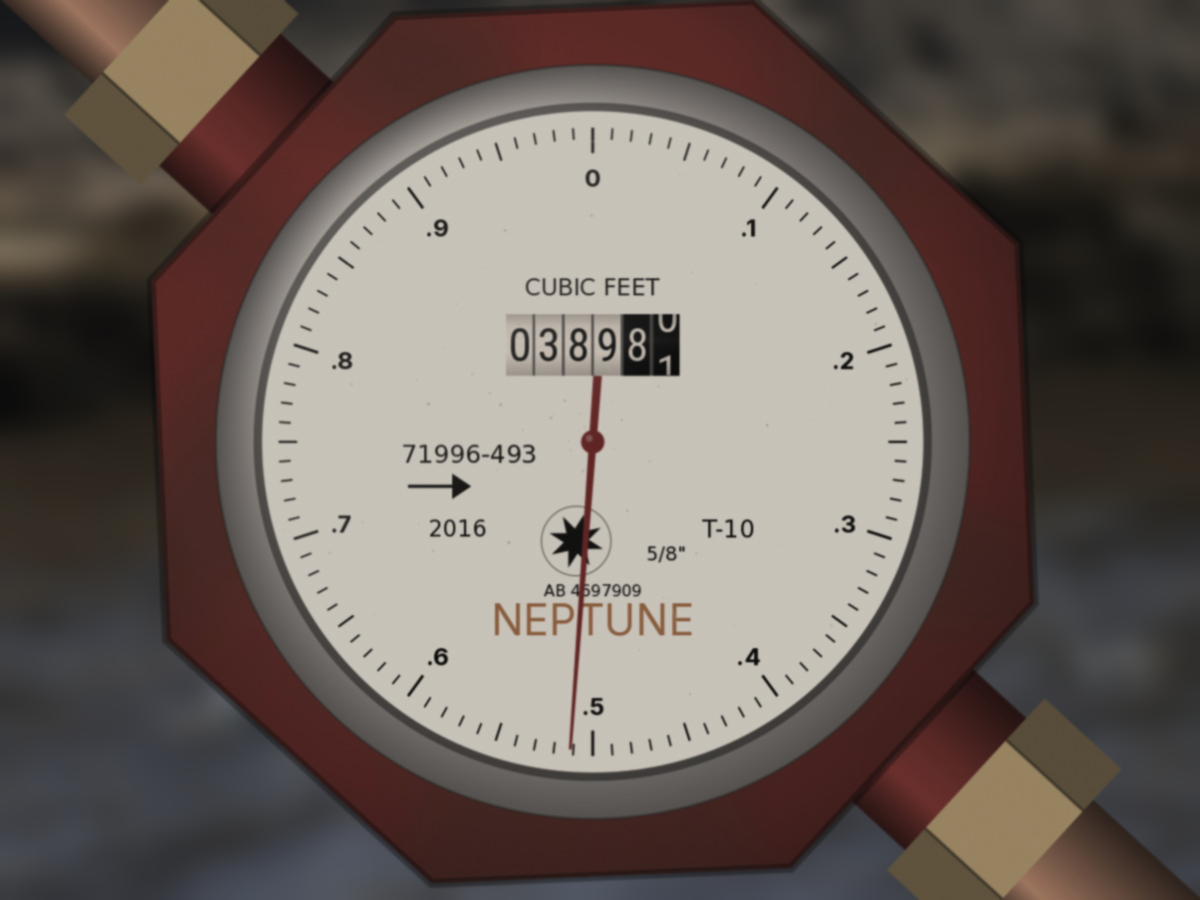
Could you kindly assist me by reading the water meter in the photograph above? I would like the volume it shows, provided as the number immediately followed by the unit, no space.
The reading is 38980.51ft³
